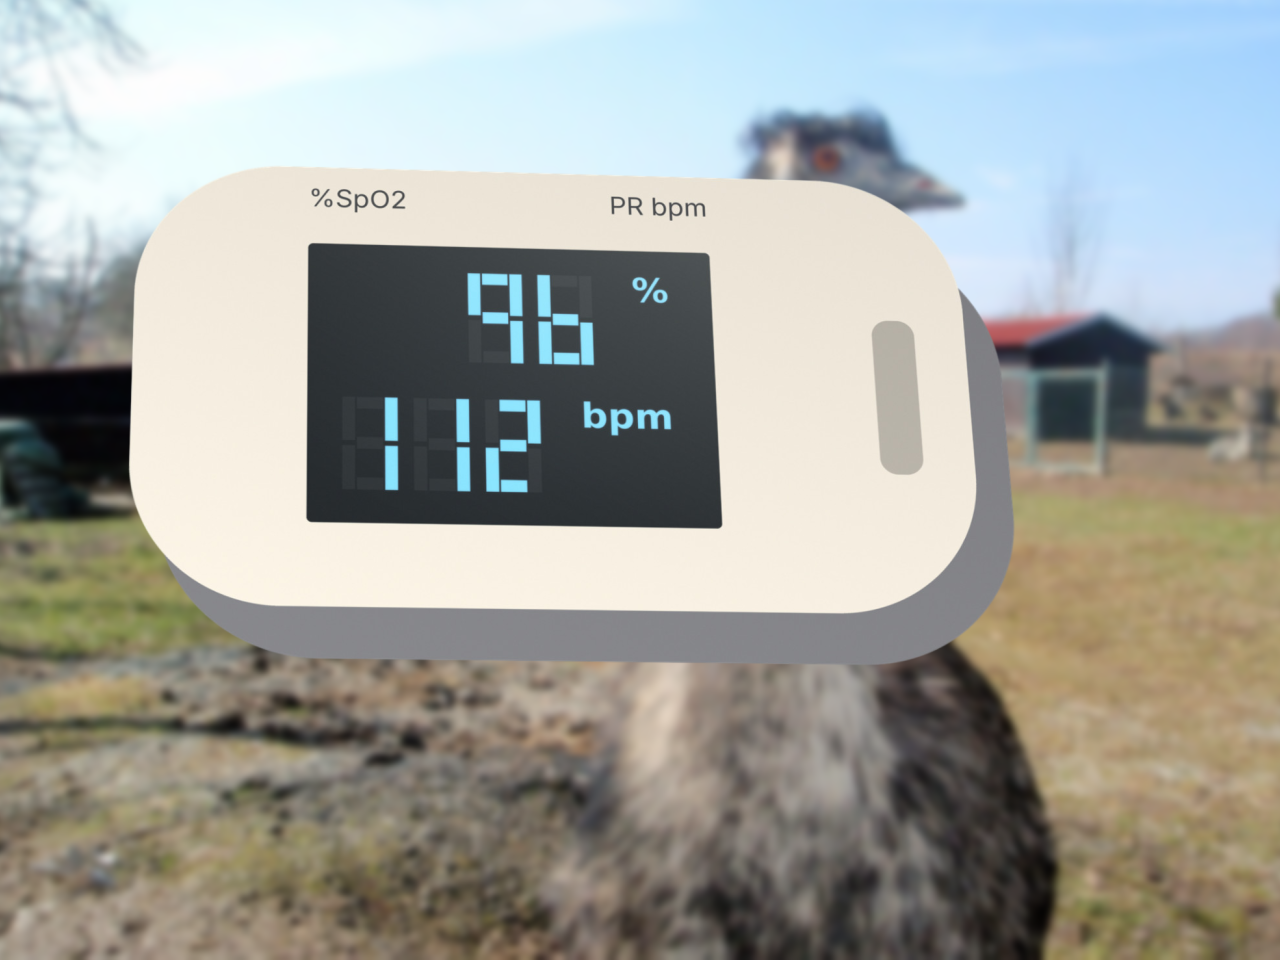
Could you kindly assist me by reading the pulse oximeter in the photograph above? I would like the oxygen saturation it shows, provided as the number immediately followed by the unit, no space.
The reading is 96%
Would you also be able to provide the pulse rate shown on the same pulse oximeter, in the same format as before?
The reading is 112bpm
